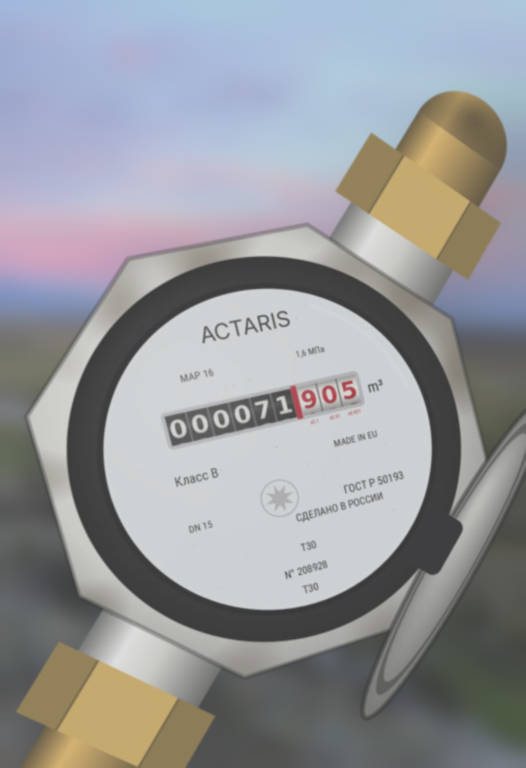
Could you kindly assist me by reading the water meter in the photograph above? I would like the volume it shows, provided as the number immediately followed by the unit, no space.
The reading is 71.905m³
